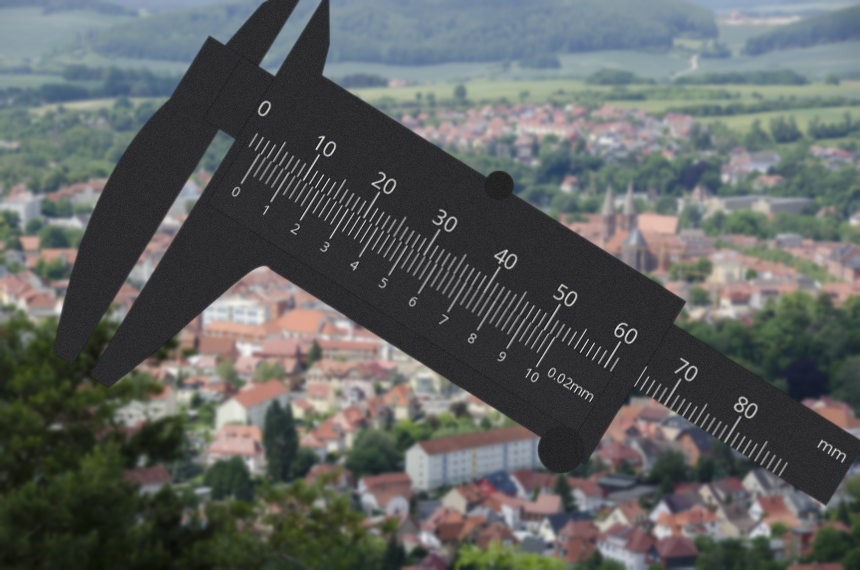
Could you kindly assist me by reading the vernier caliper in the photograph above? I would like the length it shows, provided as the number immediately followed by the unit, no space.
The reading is 2.8mm
